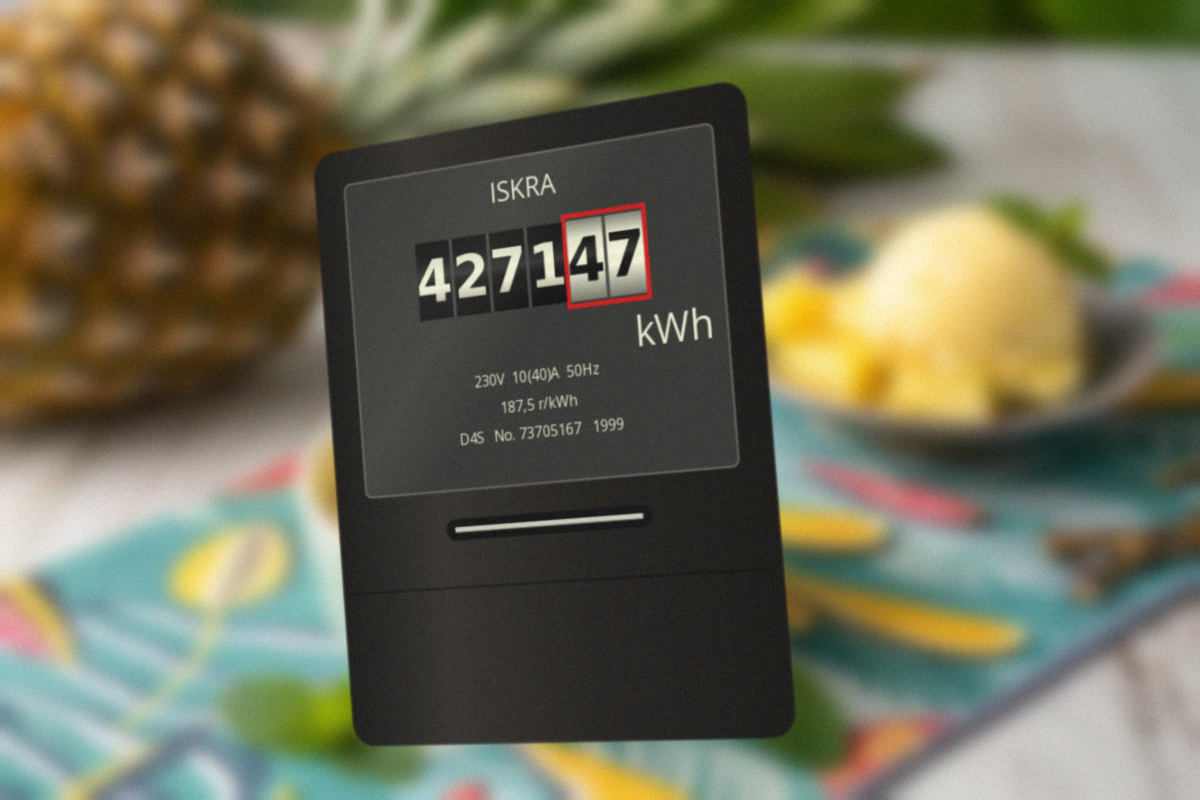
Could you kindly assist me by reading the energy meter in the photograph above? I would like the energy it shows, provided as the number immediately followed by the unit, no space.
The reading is 4271.47kWh
